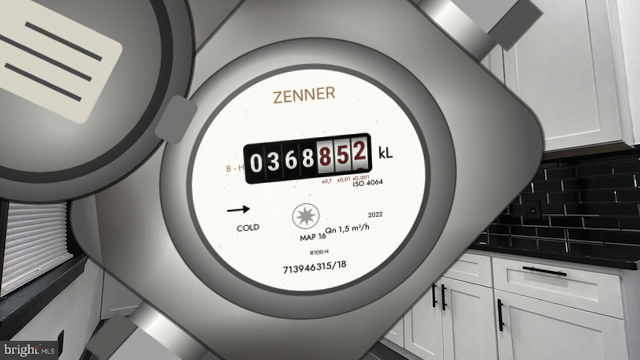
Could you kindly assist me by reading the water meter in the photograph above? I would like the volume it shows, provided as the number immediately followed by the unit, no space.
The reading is 368.852kL
